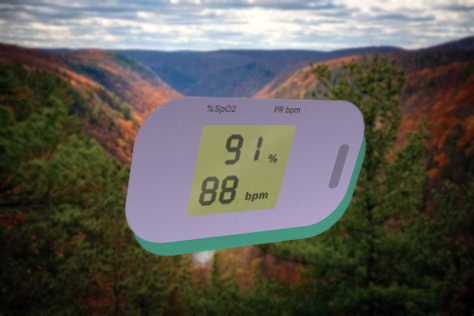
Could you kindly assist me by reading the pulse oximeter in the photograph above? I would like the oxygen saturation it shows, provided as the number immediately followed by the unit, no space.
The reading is 91%
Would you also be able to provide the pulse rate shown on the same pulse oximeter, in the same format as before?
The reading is 88bpm
